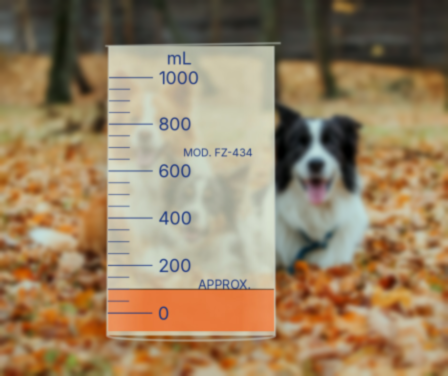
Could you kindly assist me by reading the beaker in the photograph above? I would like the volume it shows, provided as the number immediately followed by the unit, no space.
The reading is 100mL
